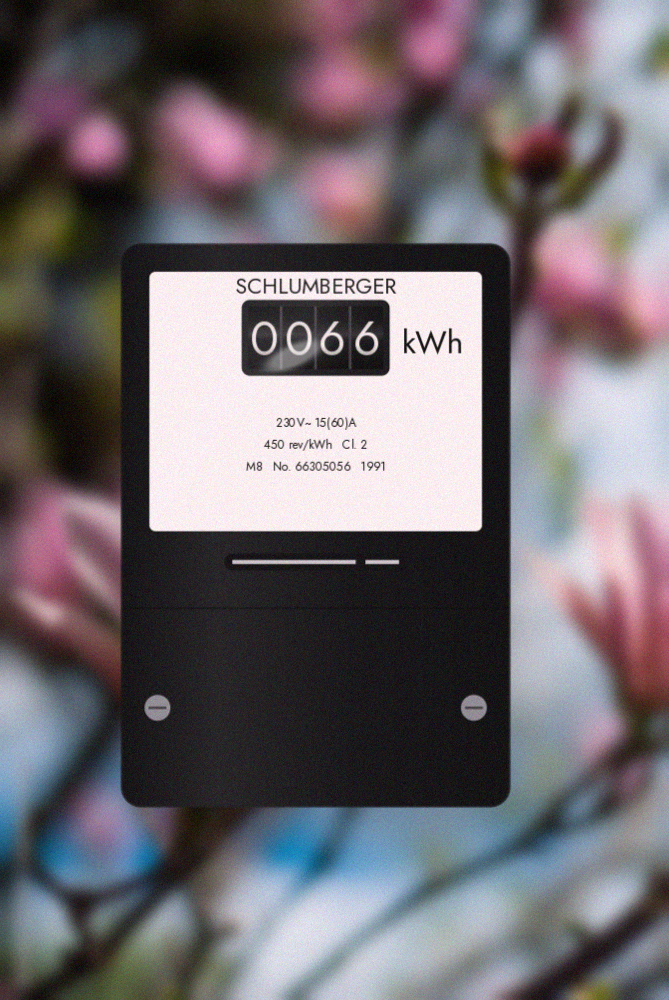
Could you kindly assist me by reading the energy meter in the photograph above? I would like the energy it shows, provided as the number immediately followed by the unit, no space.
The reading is 66kWh
